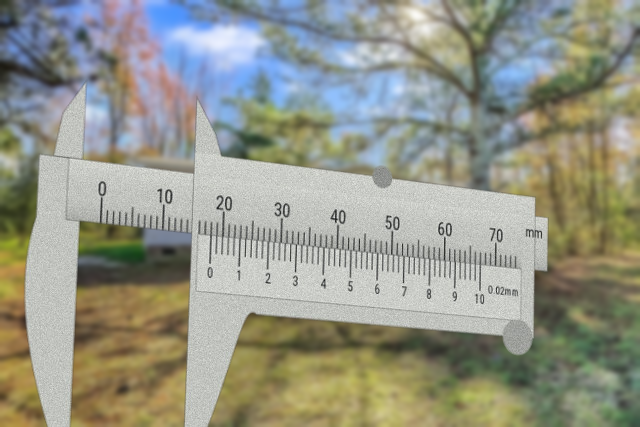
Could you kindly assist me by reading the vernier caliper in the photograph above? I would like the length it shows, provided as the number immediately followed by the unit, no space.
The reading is 18.0mm
